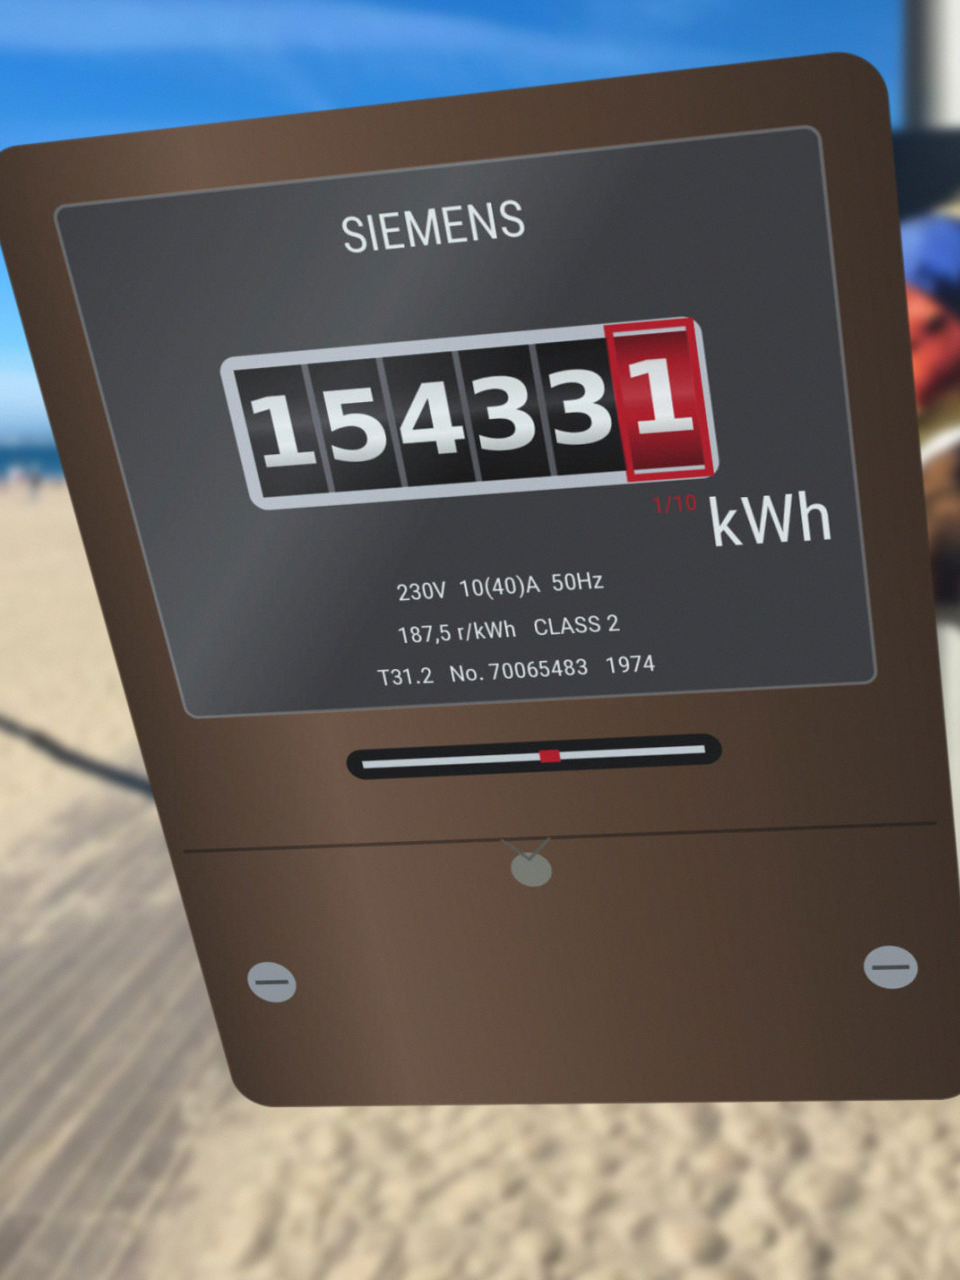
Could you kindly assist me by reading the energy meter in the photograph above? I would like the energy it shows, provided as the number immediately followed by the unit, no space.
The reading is 15433.1kWh
